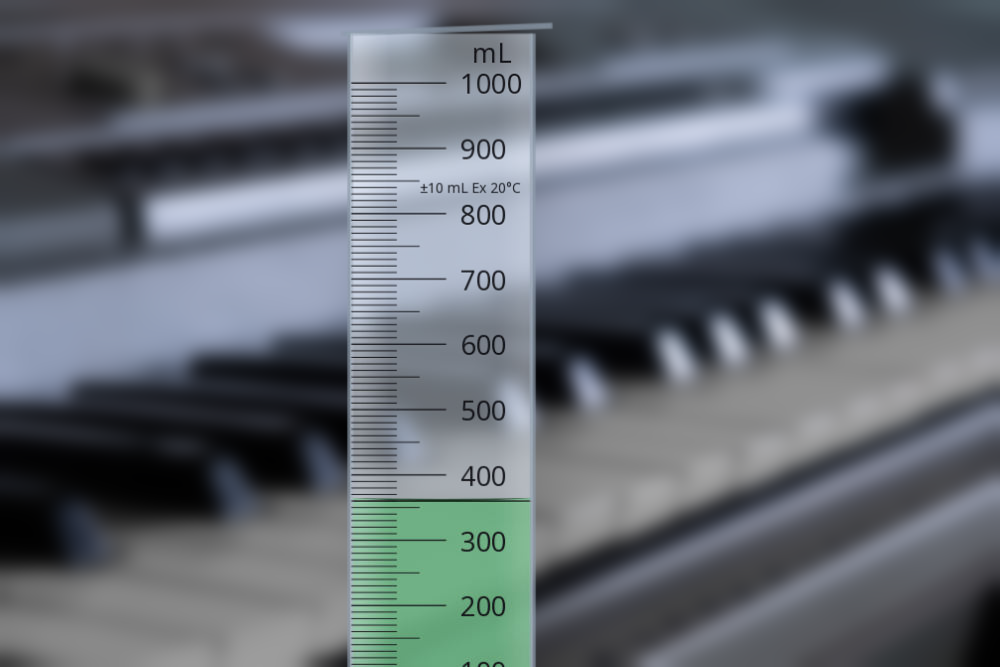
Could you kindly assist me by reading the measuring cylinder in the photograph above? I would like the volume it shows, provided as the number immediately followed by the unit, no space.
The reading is 360mL
